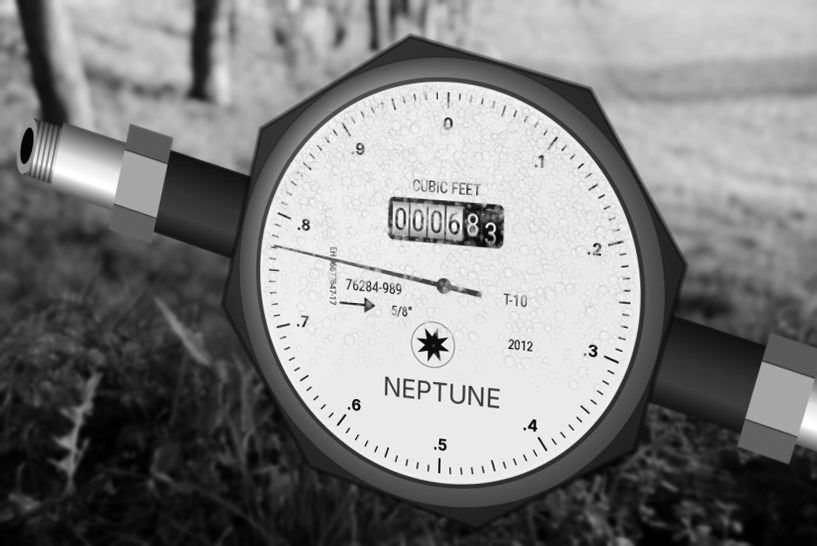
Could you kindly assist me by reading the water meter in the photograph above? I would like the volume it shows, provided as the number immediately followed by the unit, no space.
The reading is 682.77ft³
